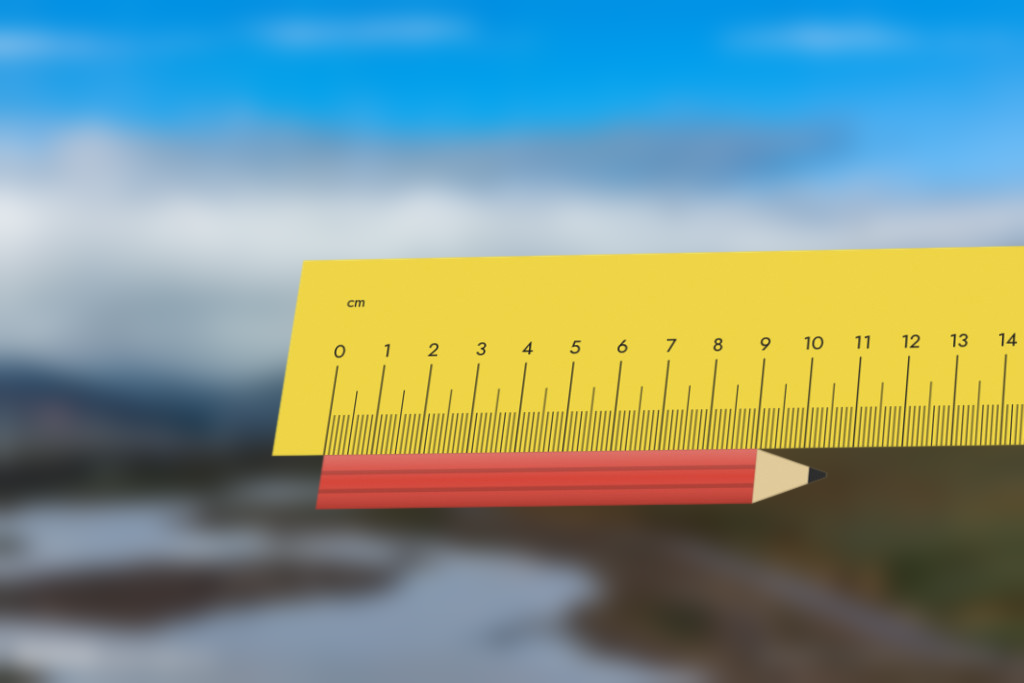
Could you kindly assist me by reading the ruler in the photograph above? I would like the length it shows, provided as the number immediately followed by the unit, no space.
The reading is 10.5cm
